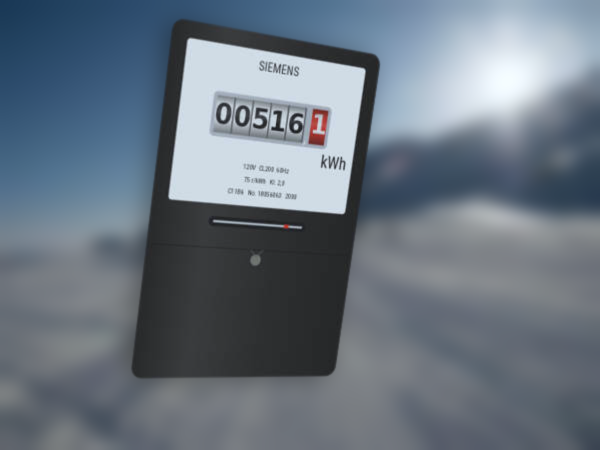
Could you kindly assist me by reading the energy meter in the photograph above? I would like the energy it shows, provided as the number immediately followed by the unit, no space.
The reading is 516.1kWh
